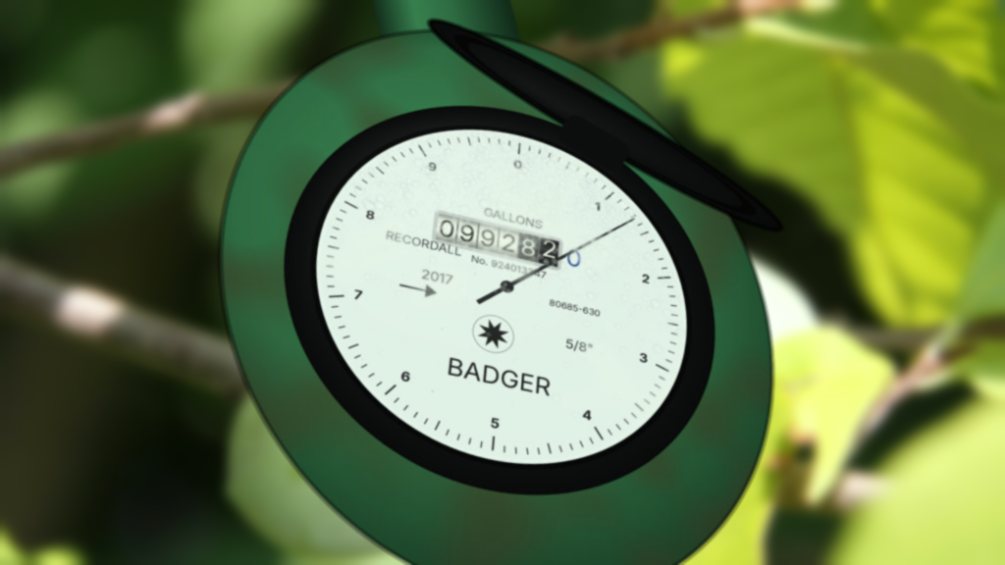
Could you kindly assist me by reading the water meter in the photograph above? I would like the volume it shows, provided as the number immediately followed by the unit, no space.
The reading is 992821.3gal
